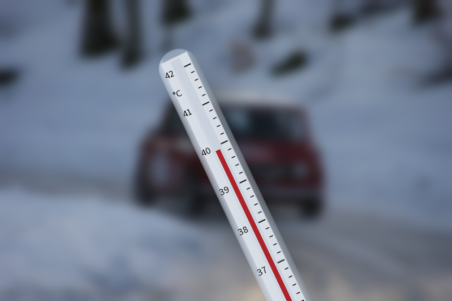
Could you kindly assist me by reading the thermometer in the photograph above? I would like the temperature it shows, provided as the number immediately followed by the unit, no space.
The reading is 39.9°C
